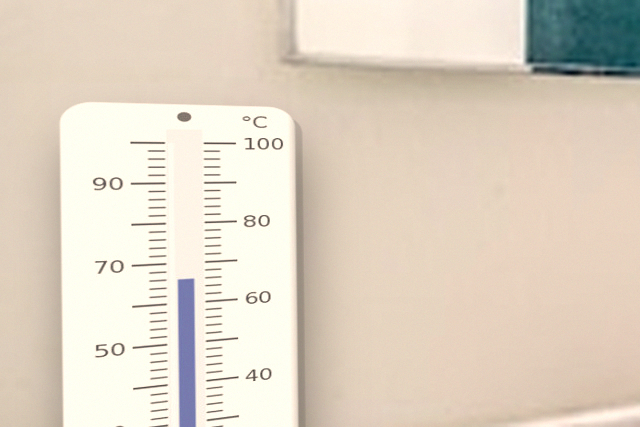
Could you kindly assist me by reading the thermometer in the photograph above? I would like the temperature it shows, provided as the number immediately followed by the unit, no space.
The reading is 66°C
